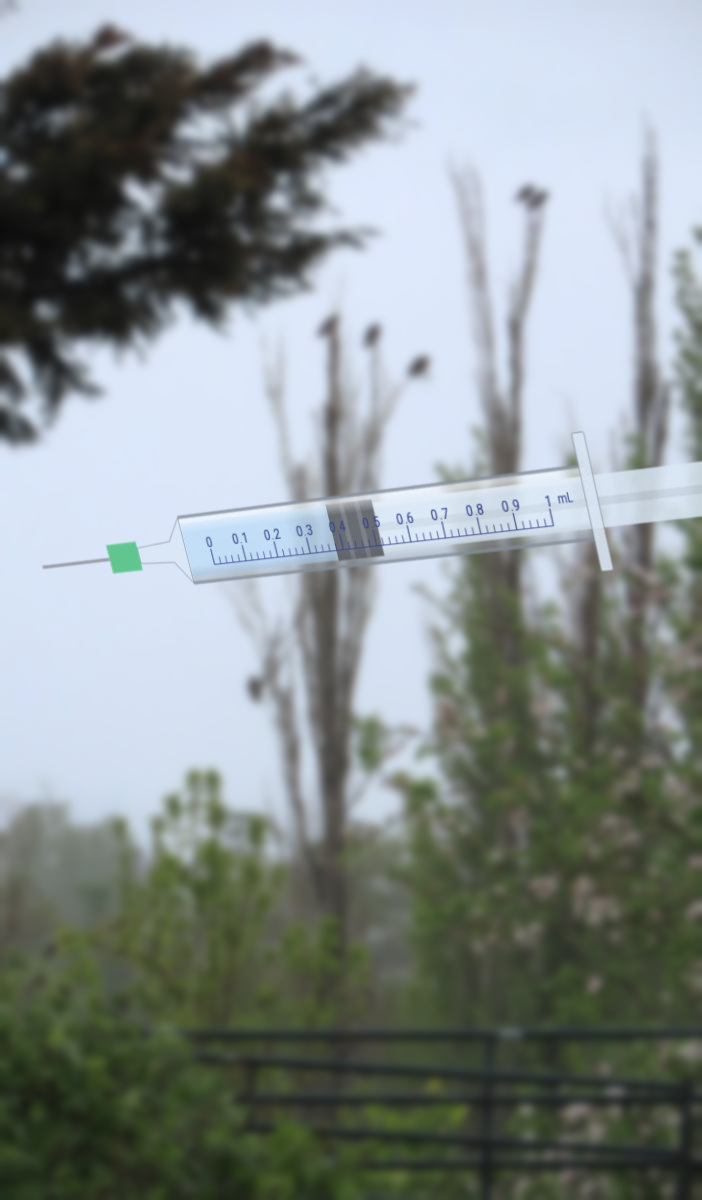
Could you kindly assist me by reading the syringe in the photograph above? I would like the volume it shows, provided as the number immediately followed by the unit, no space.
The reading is 0.38mL
